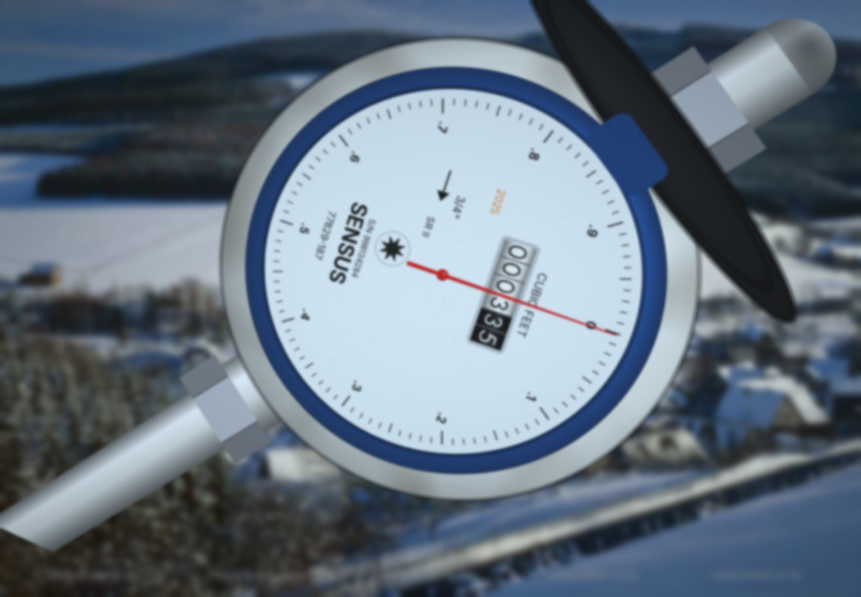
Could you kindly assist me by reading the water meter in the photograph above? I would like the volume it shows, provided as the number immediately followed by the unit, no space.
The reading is 335.00ft³
